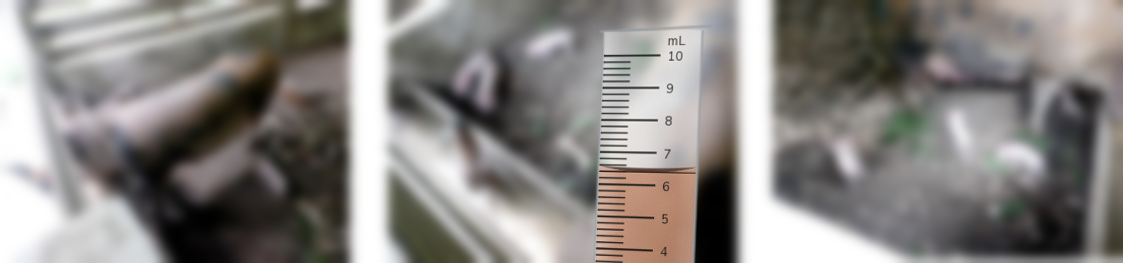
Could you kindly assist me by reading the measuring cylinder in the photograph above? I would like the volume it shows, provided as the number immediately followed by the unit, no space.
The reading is 6.4mL
